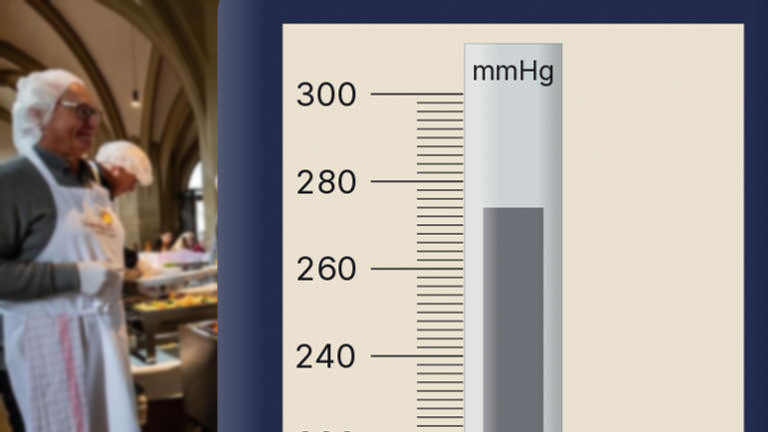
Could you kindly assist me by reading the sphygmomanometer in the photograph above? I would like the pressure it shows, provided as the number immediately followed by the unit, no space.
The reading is 274mmHg
